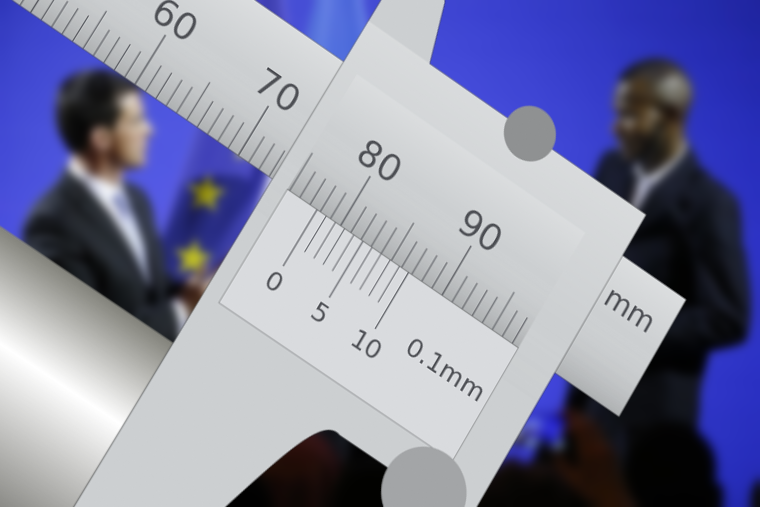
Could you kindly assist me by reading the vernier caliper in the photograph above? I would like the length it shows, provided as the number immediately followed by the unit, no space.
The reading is 77.7mm
